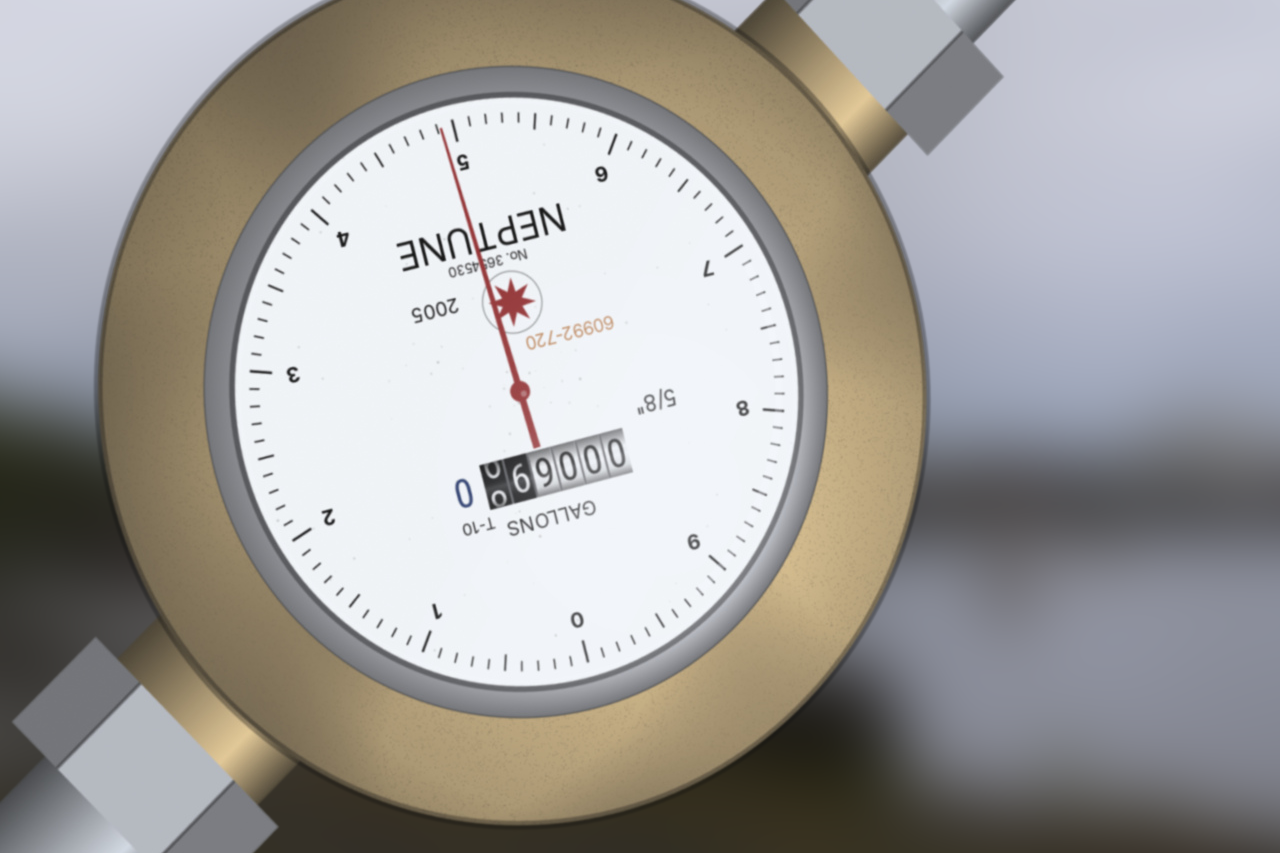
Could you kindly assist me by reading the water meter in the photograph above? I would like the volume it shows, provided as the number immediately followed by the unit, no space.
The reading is 6984.9gal
